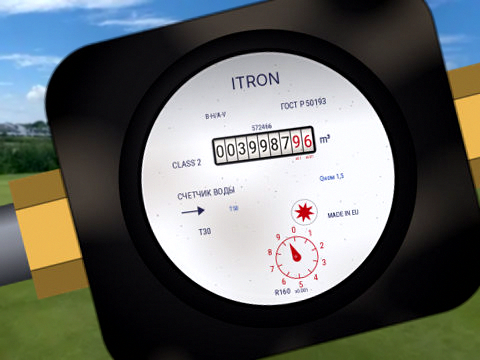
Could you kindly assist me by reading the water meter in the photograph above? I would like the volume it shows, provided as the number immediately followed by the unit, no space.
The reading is 39987.959m³
